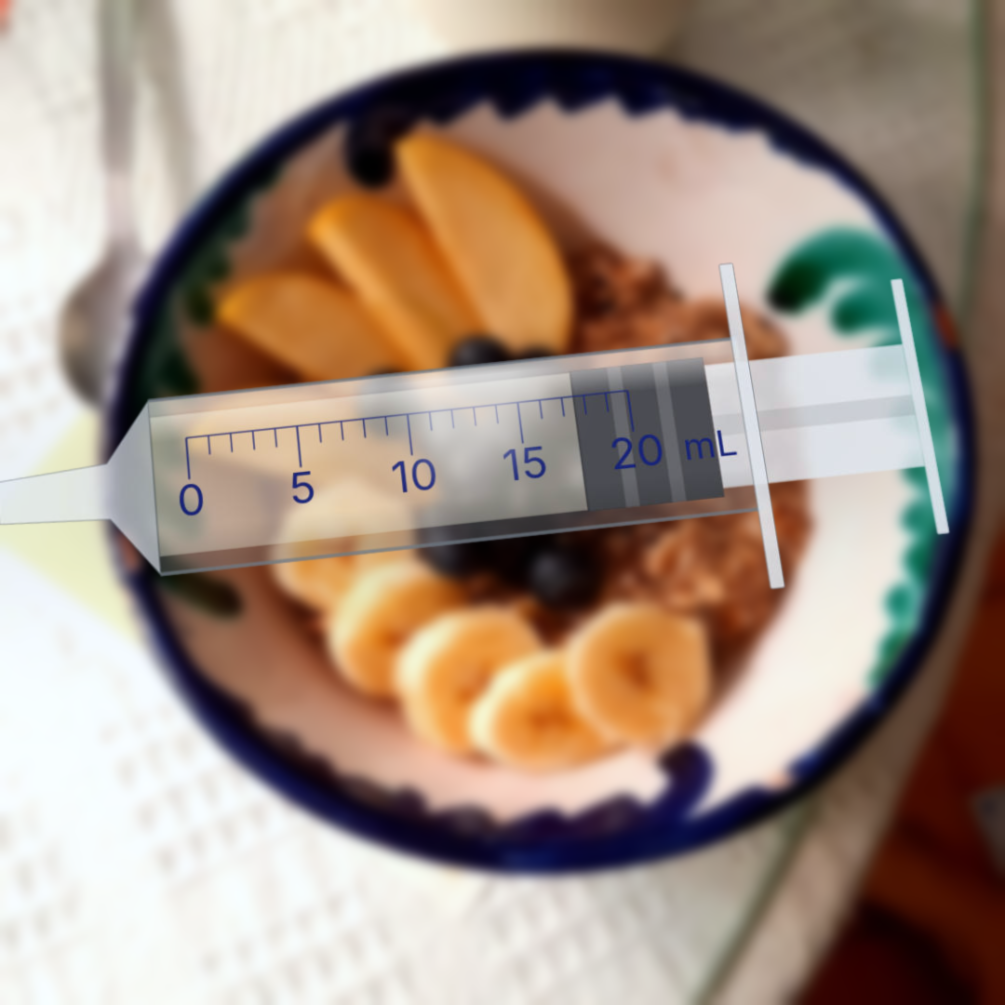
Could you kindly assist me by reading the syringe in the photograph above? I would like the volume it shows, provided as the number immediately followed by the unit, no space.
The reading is 17.5mL
